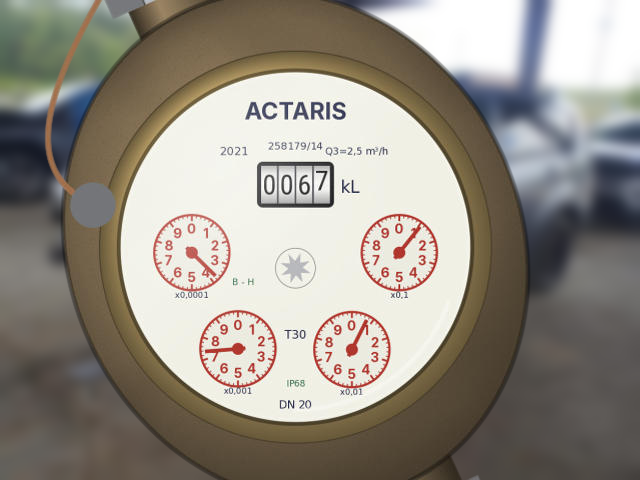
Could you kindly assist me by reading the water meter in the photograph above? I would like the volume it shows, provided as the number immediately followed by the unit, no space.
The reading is 67.1073kL
